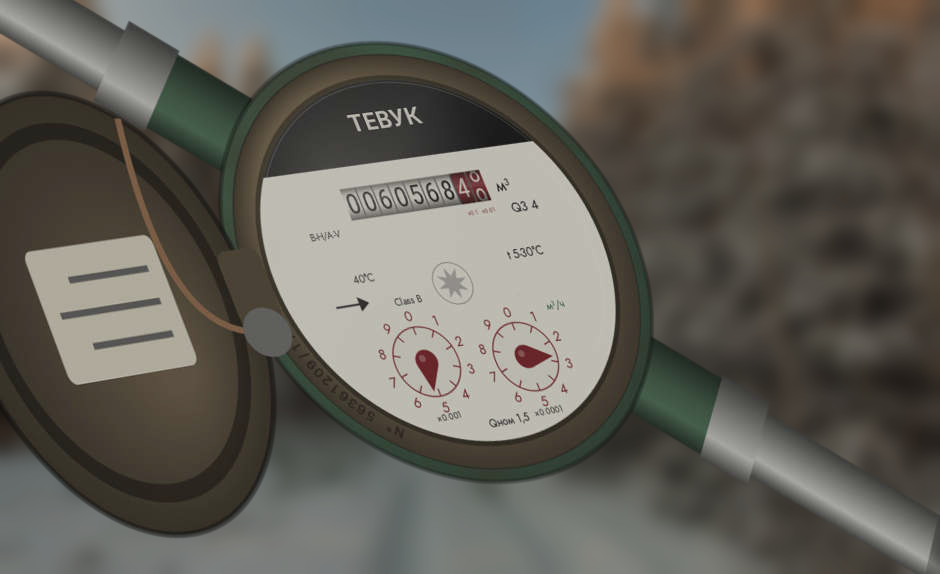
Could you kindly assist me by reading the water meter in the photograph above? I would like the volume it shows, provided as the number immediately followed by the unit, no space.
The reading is 60568.4852m³
